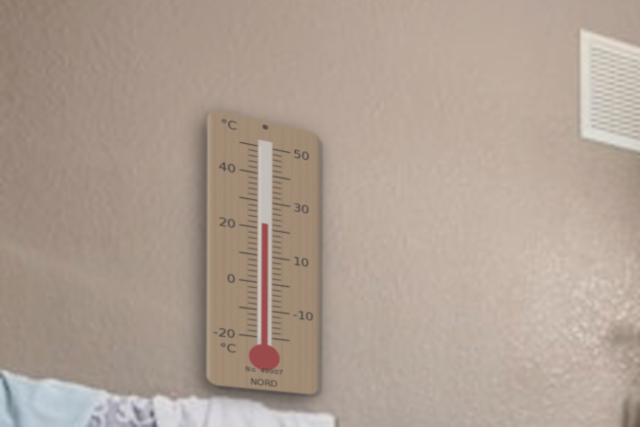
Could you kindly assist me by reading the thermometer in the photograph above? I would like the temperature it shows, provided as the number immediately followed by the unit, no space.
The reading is 22°C
